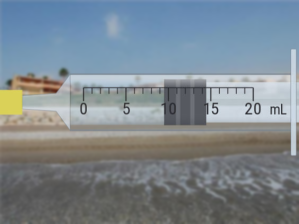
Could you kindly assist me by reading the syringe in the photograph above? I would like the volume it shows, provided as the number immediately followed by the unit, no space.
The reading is 9.5mL
